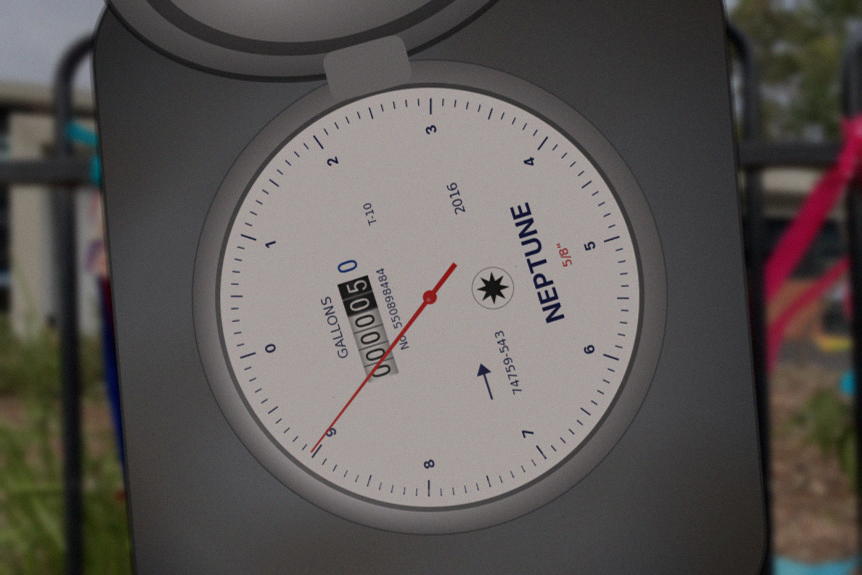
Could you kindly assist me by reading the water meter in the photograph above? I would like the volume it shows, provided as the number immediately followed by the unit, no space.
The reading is 49.0gal
